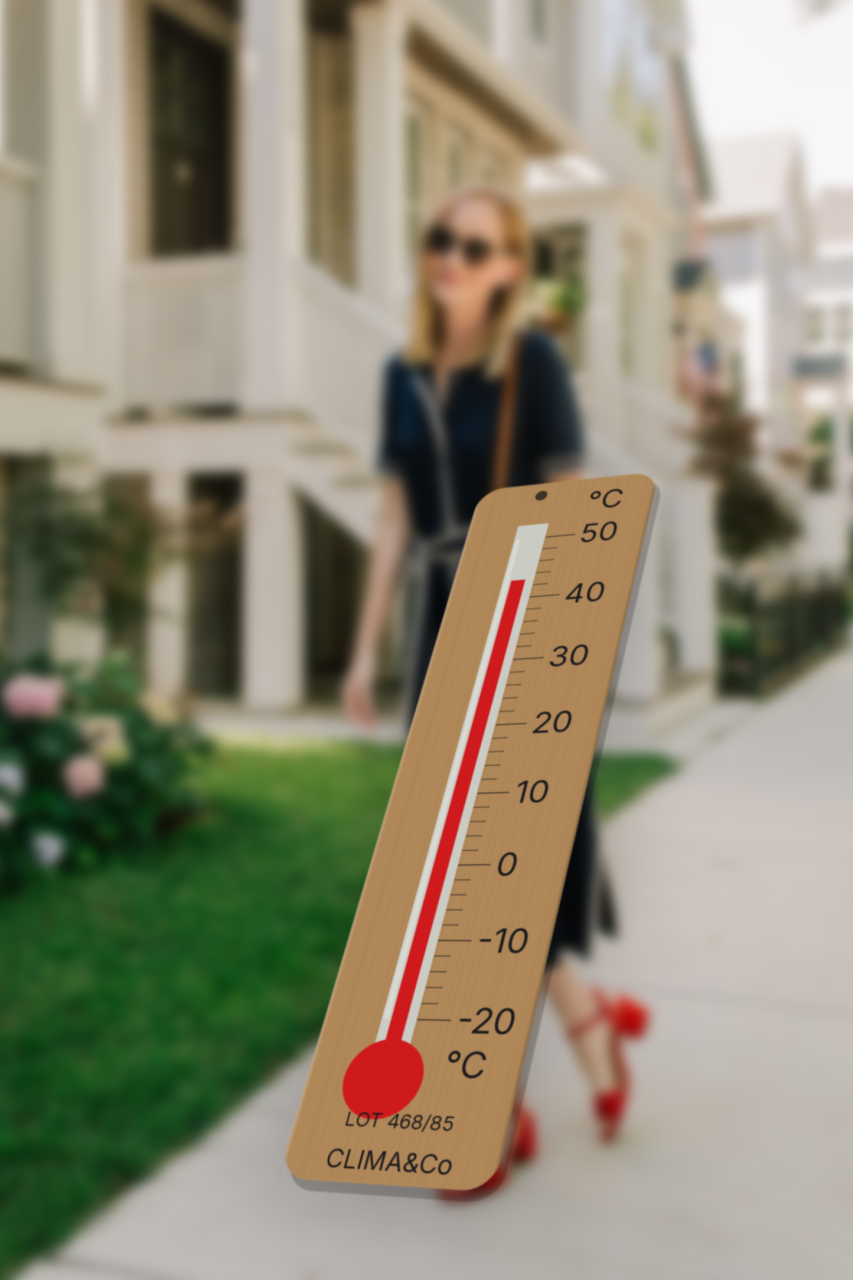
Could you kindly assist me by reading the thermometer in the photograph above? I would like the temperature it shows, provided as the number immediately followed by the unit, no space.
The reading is 43°C
